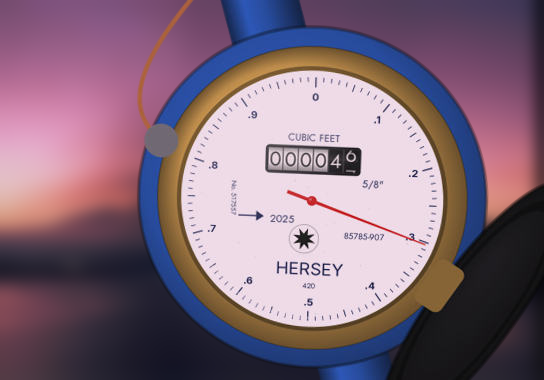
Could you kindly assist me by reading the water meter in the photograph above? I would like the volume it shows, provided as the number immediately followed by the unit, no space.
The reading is 46.30ft³
